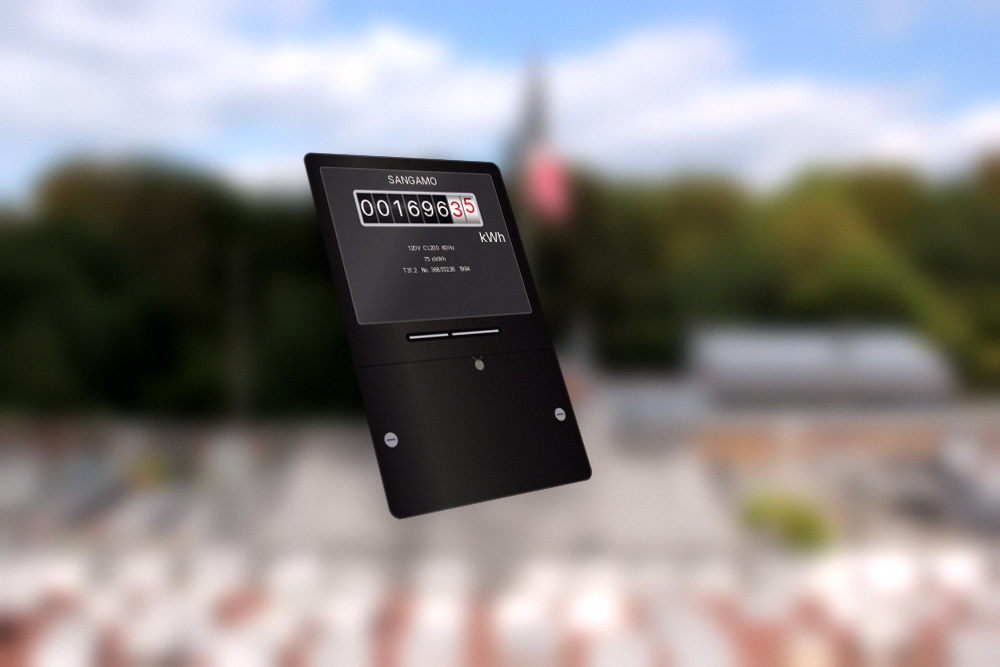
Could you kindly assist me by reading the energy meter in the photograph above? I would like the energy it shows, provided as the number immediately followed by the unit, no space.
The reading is 1696.35kWh
